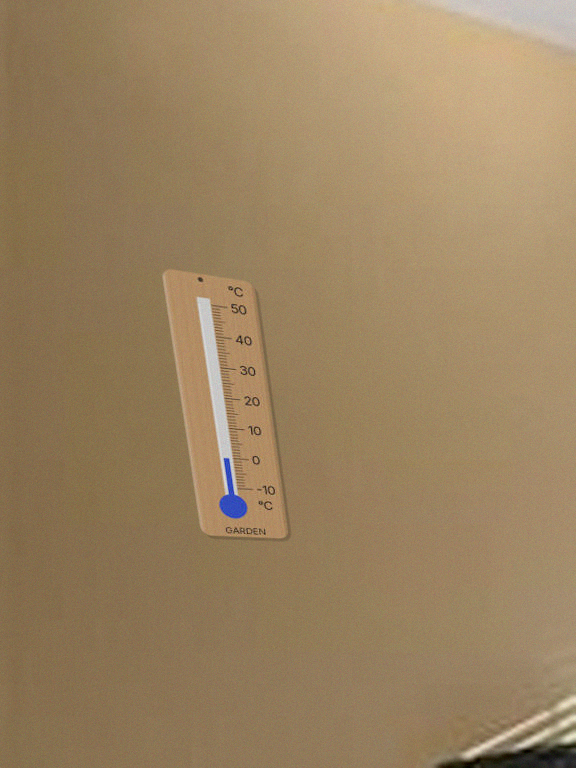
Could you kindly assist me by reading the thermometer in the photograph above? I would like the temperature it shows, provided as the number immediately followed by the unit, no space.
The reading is 0°C
